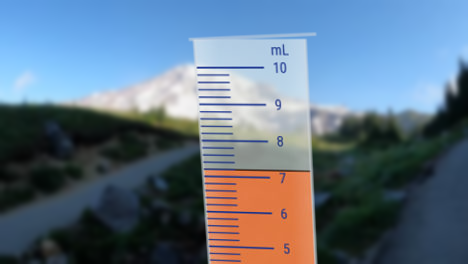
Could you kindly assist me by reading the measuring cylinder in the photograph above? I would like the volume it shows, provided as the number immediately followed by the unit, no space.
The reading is 7.2mL
